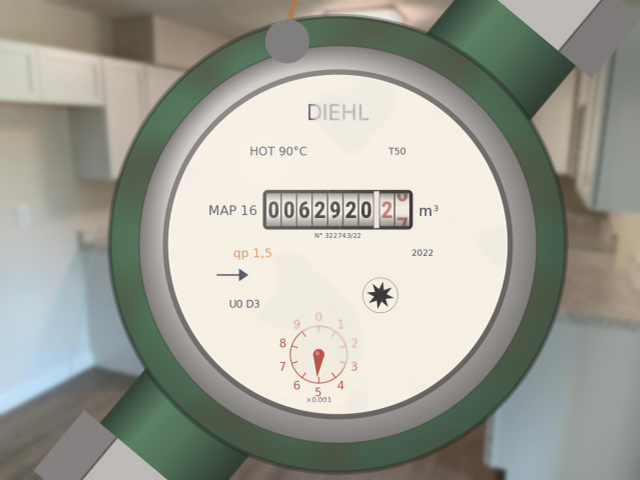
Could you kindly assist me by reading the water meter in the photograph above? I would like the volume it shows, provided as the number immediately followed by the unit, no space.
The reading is 62920.265m³
